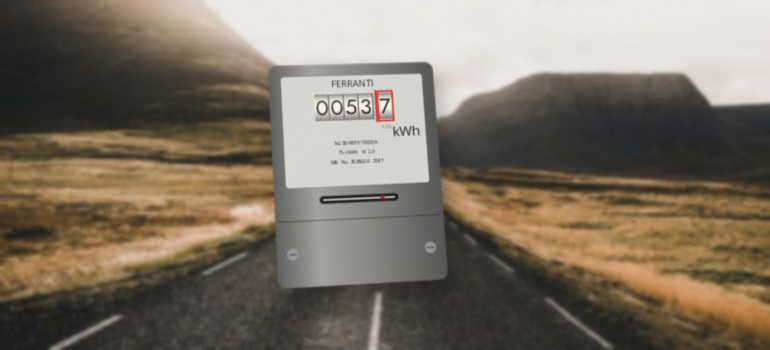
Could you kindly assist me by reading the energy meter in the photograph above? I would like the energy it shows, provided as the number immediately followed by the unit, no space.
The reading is 53.7kWh
